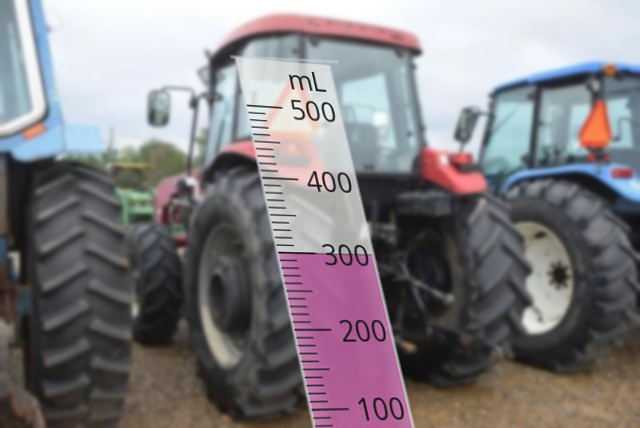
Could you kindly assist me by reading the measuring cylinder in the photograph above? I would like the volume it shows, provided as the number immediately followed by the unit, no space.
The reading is 300mL
